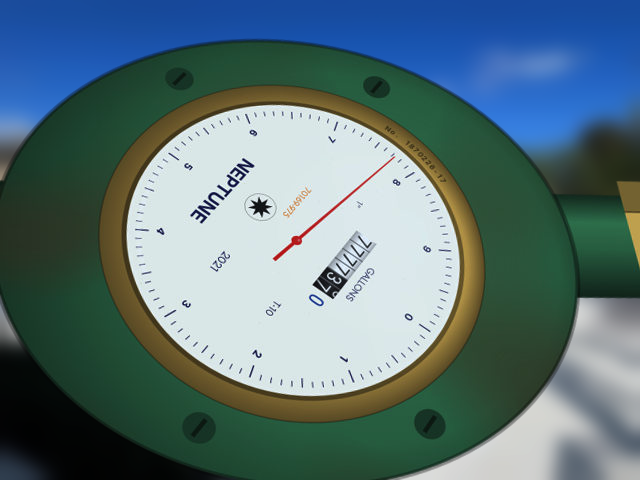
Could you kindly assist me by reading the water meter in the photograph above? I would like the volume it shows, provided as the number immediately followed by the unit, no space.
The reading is 7777367.7gal
